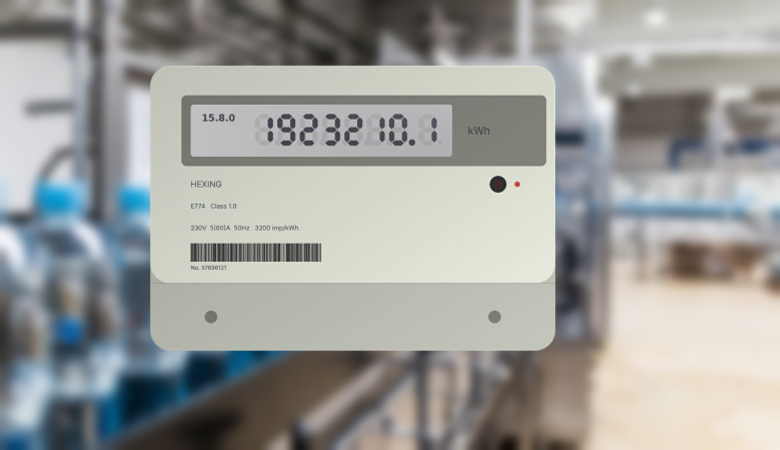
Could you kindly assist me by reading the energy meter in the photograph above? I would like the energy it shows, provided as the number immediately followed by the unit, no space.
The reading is 1923210.1kWh
